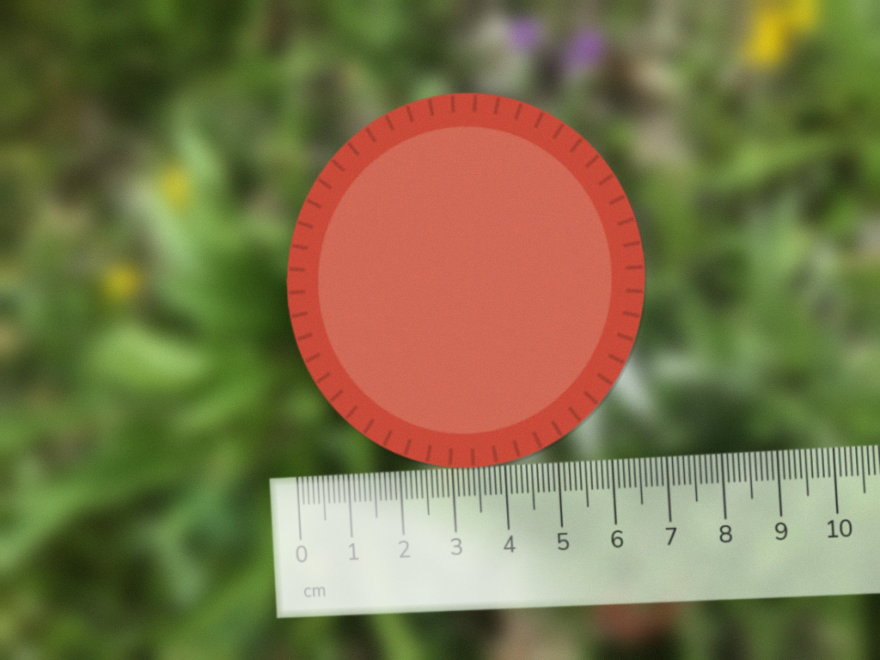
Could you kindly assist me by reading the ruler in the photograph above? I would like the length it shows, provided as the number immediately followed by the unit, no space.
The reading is 6.8cm
